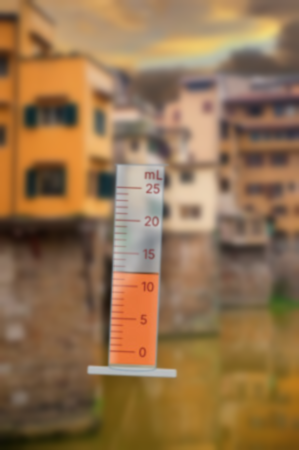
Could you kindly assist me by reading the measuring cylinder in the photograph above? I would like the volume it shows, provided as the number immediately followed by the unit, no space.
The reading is 12mL
